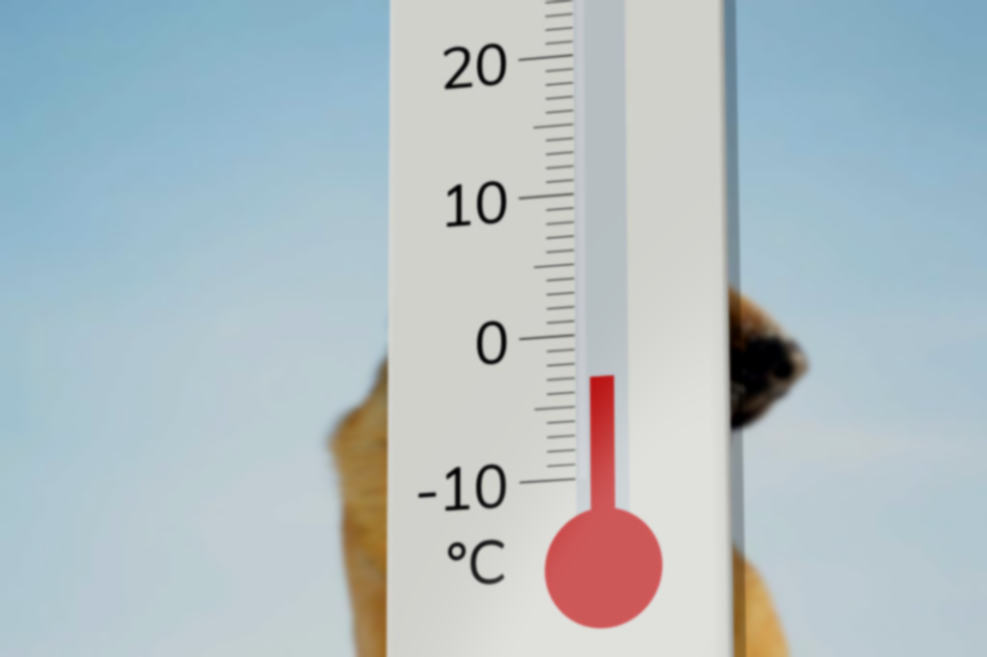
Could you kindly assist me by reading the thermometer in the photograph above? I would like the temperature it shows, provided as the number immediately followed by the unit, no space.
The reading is -3°C
